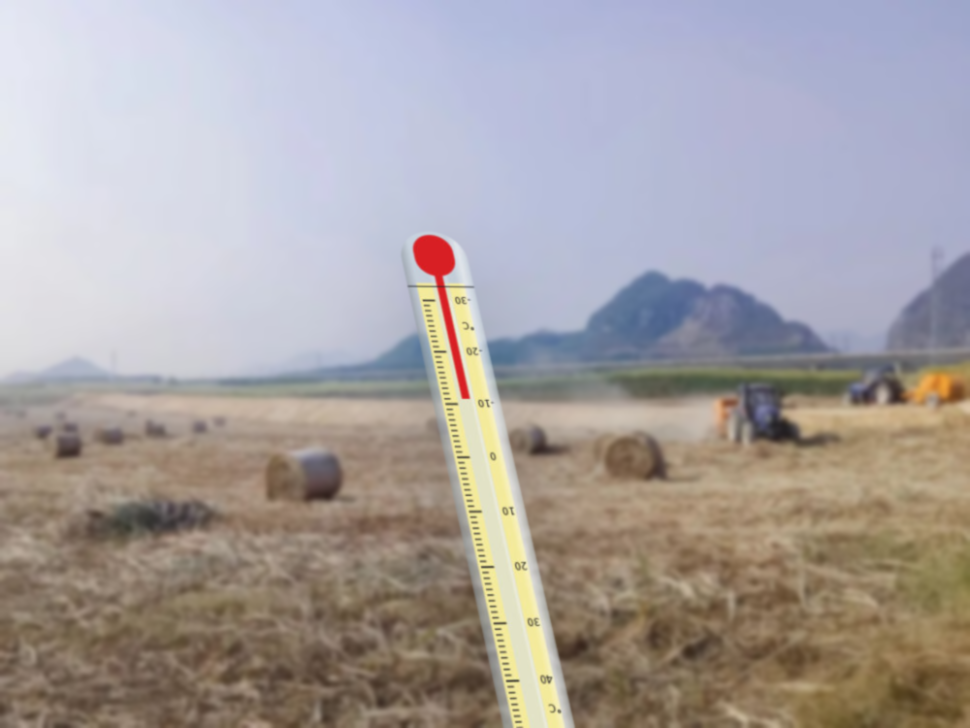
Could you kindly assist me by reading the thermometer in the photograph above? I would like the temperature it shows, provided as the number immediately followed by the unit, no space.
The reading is -11°C
